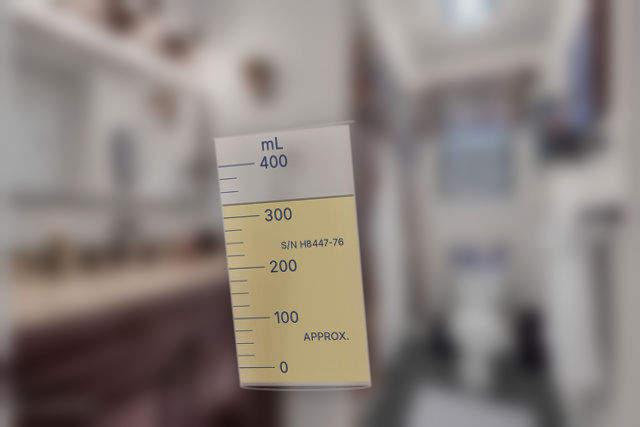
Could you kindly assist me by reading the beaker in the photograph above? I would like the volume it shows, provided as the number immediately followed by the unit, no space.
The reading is 325mL
